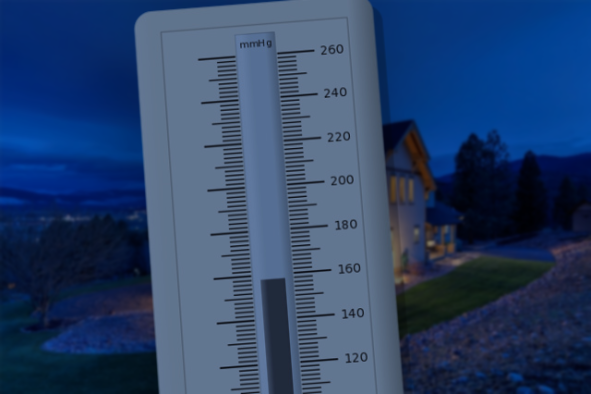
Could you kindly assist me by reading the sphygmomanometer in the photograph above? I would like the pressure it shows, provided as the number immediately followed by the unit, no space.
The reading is 158mmHg
